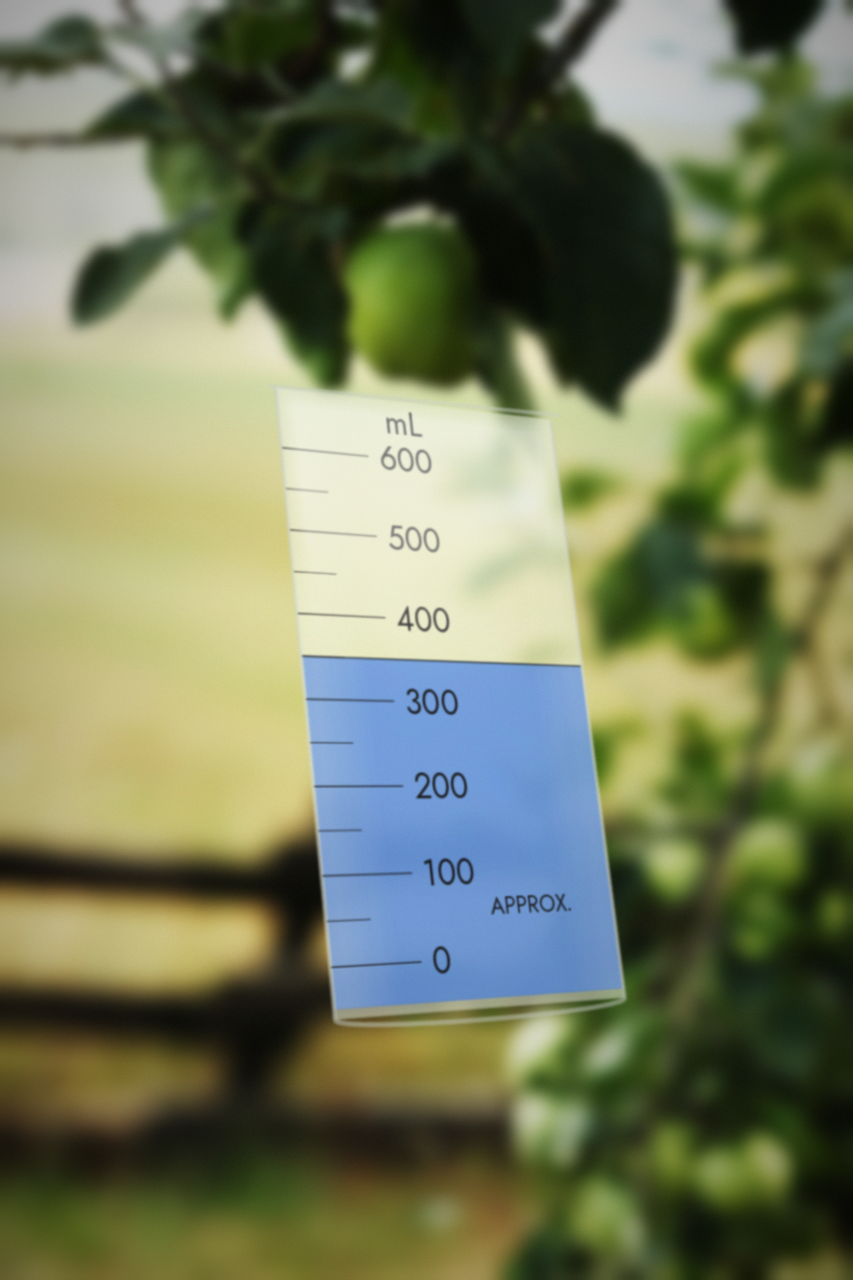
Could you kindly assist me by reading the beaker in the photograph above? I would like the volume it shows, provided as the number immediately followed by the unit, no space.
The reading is 350mL
